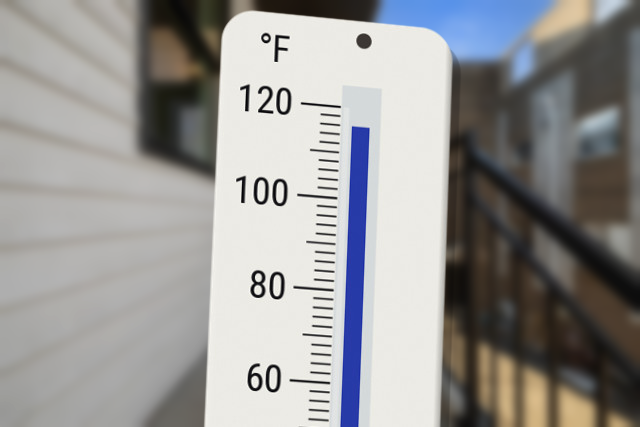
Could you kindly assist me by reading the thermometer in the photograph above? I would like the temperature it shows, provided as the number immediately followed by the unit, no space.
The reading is 116°F
